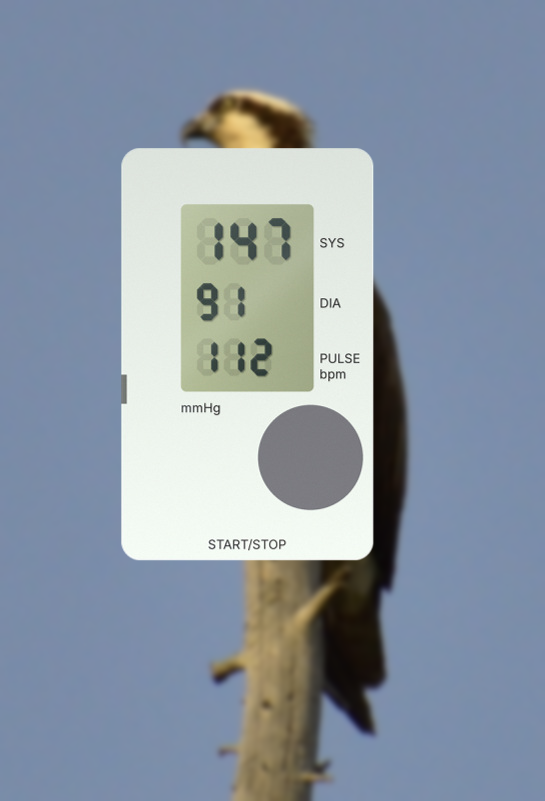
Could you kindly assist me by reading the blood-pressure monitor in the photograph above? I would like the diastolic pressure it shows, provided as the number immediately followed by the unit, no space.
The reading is 91mmHg
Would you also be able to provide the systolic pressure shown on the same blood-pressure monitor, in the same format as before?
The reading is 147mmHg
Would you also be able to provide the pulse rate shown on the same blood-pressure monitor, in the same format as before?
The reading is 112bpm
